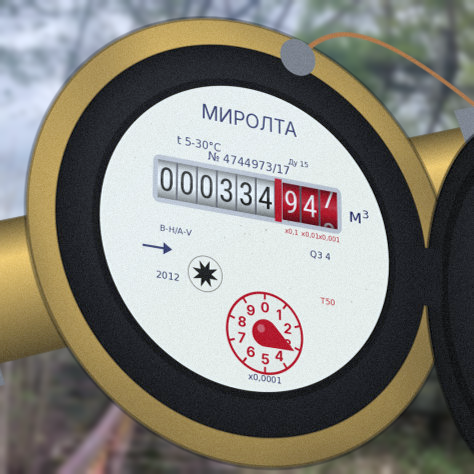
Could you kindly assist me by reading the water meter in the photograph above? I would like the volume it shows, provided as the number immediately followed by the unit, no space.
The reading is 334.9473m³
